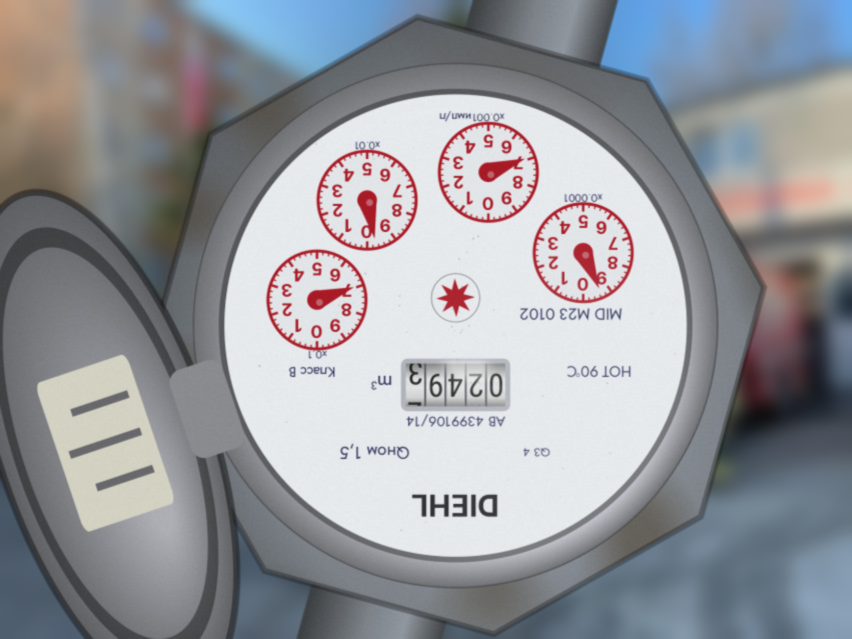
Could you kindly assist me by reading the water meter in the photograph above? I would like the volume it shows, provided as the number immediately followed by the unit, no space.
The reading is 2492.6969m³
